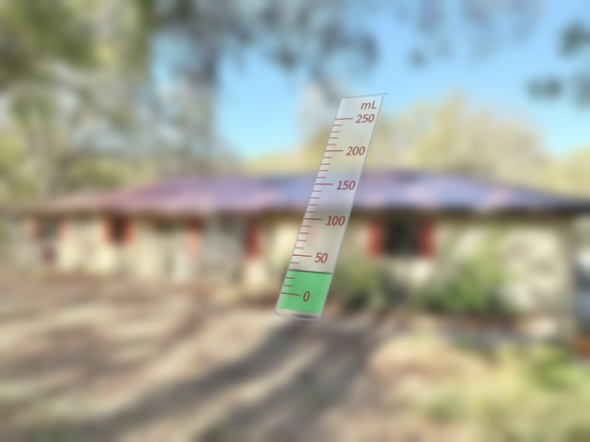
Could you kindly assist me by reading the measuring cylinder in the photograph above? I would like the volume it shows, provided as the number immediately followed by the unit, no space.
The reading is 30mL
